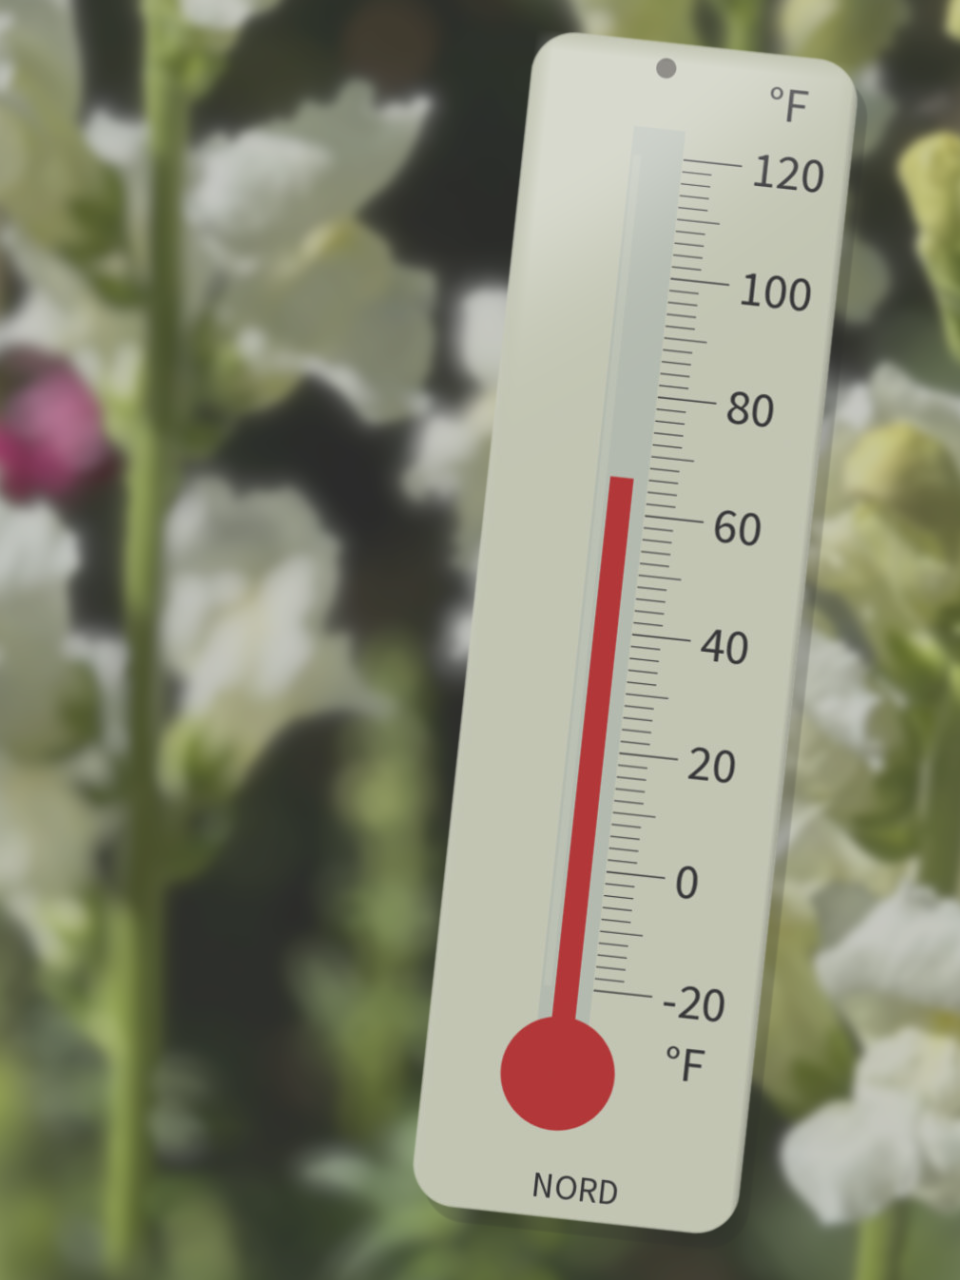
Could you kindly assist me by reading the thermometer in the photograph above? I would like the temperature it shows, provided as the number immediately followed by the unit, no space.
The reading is 66°F
